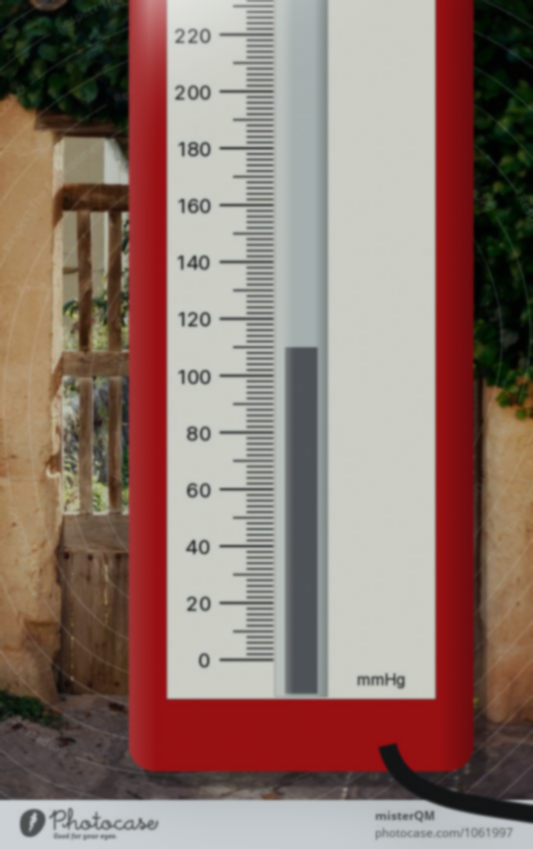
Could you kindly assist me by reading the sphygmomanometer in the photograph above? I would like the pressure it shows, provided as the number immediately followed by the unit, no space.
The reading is 110mmHg
